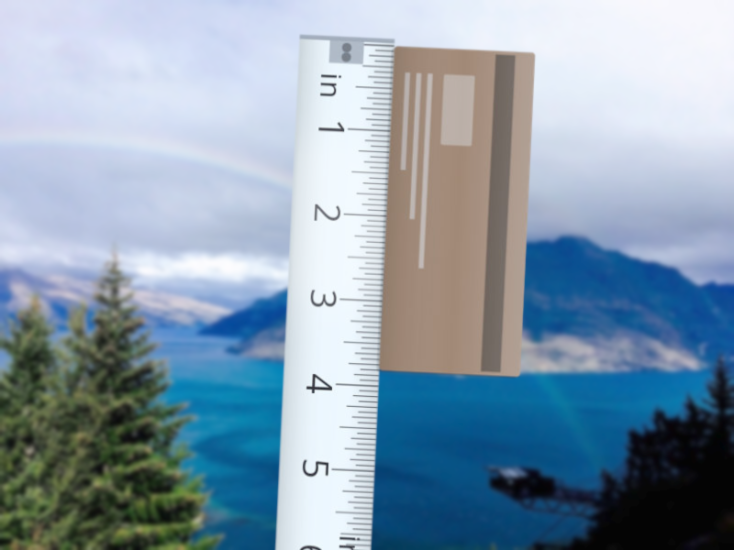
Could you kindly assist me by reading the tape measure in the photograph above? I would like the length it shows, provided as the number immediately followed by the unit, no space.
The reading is 3.8125in
